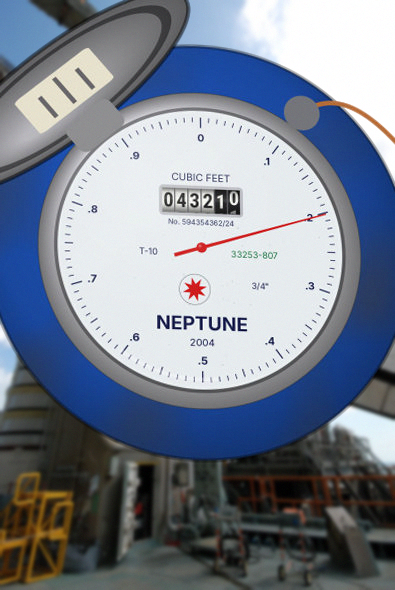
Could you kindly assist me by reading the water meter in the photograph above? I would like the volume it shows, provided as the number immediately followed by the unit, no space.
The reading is 43210.20ft³
